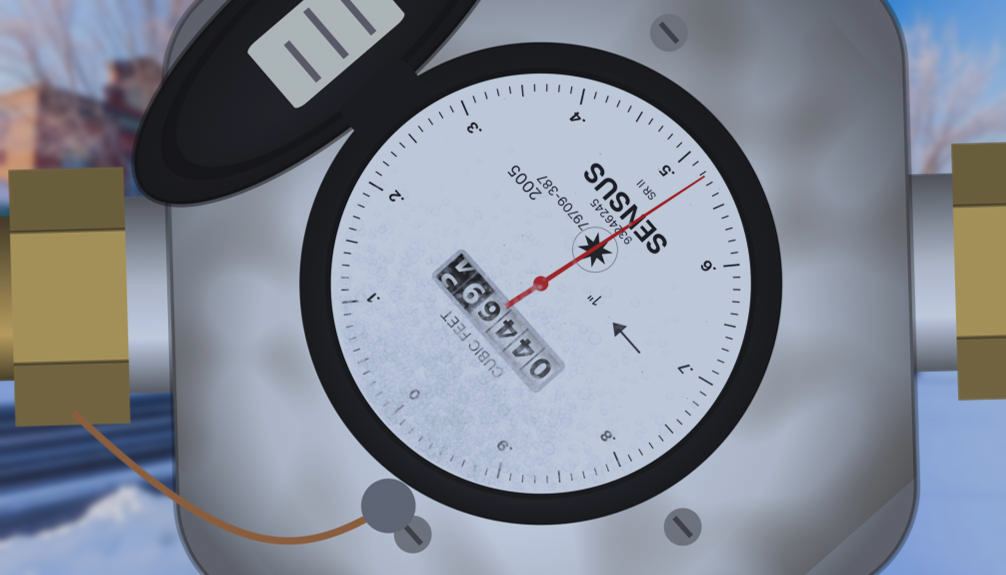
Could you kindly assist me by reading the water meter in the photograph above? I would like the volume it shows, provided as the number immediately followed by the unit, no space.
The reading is 44693.52ft³
